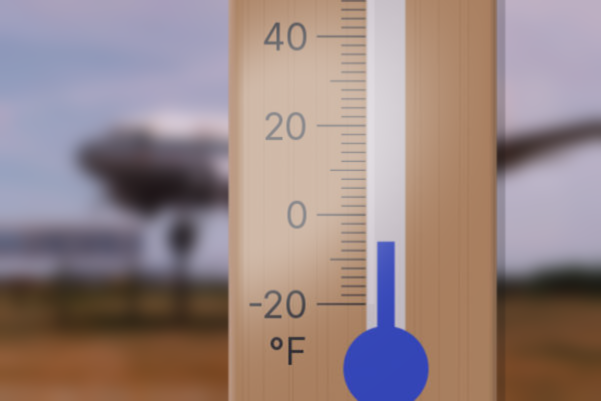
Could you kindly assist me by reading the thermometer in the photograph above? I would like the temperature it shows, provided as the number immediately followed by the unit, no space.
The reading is -6°F
